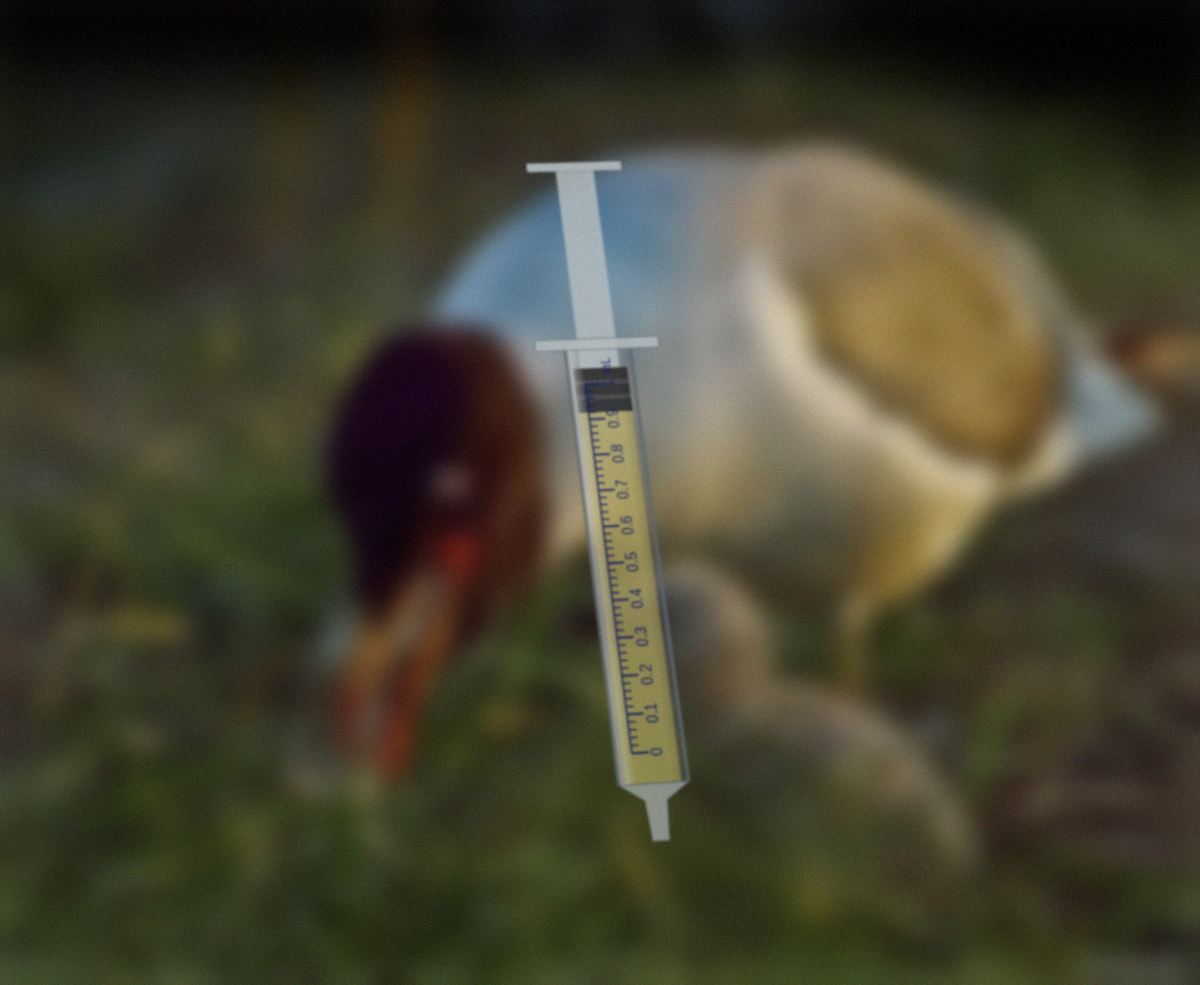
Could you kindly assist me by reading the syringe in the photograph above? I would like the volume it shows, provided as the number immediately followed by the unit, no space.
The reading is 0.92mL
